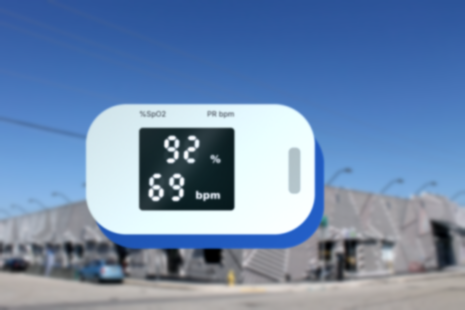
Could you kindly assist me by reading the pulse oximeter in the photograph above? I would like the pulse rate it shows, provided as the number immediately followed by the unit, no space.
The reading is 69bpm
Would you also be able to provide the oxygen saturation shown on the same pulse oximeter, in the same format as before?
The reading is 92%
